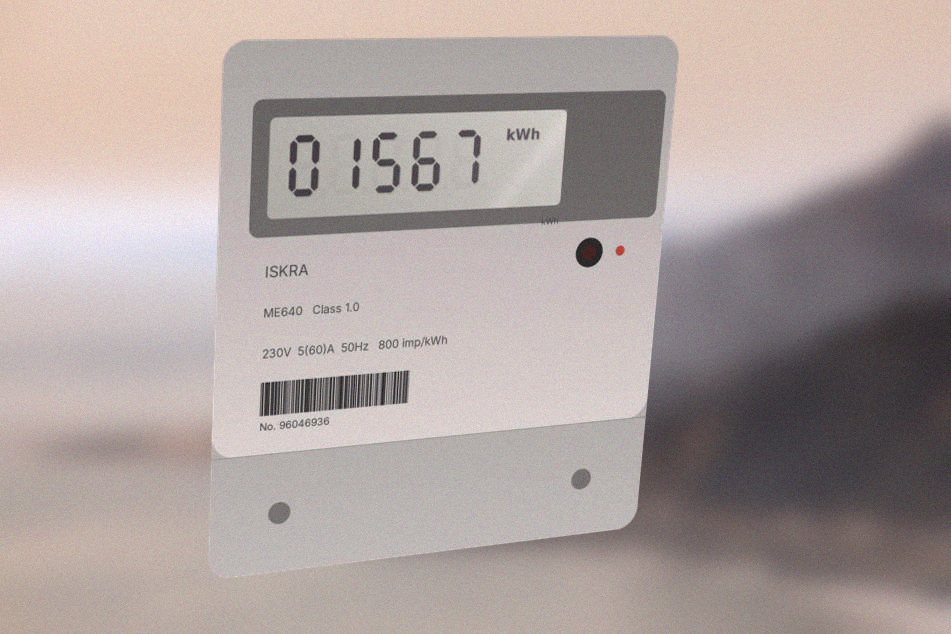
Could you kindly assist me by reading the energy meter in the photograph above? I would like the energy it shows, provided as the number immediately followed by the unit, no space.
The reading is 1567kWh
